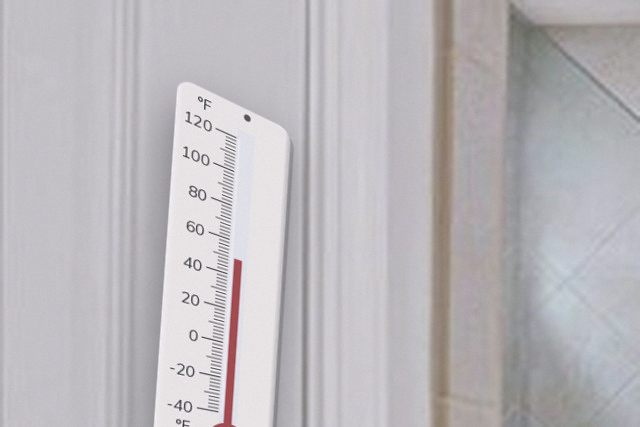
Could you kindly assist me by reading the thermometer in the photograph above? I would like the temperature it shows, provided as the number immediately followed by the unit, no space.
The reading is 50°F
